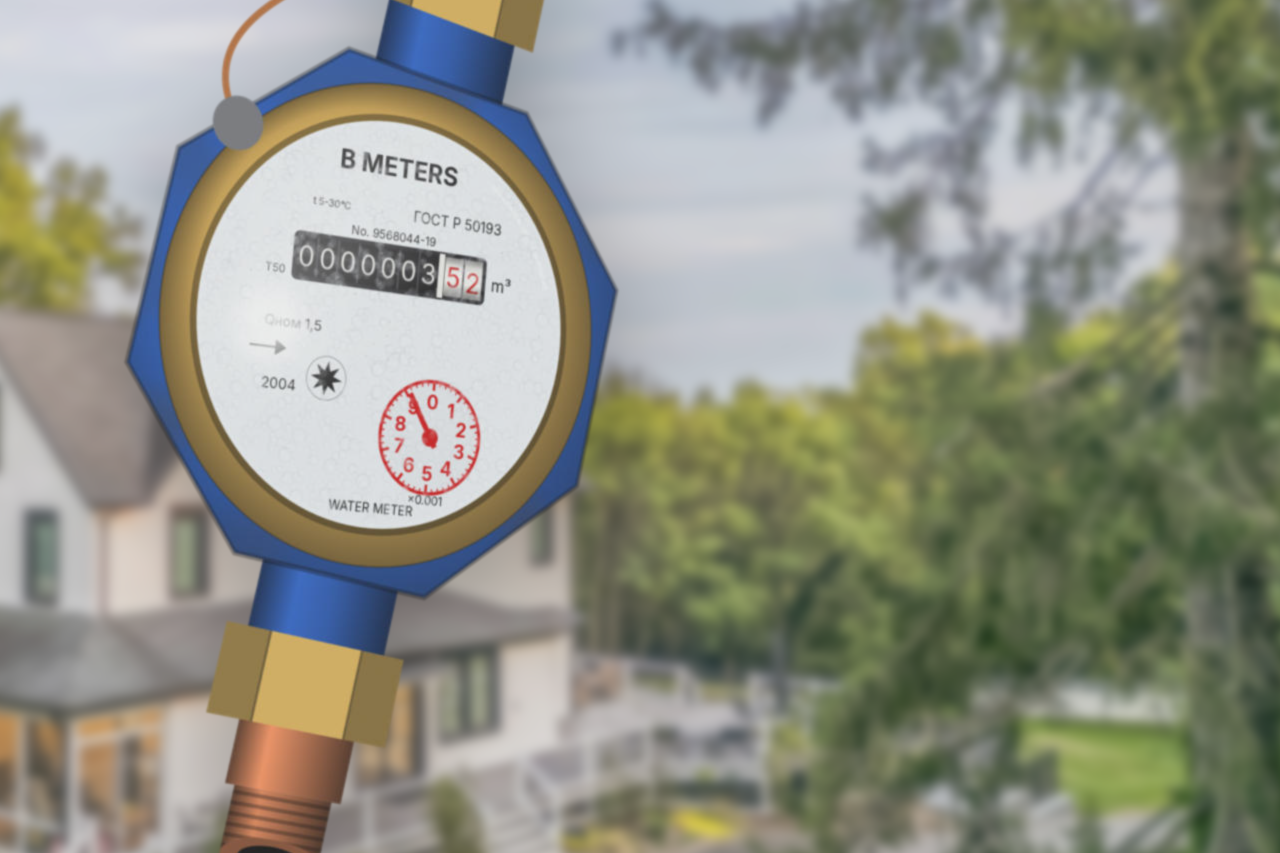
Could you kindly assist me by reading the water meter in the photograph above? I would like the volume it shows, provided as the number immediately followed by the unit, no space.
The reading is 3.519m³
